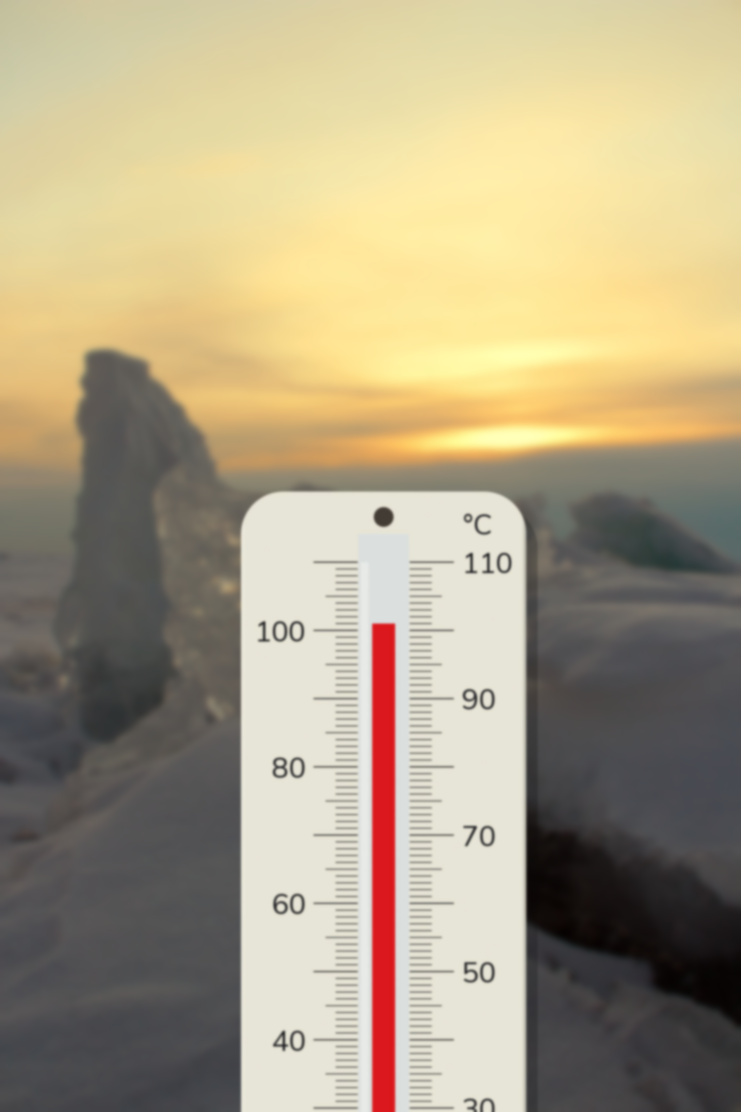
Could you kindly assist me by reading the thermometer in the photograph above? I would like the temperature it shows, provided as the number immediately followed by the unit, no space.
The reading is 101°C
